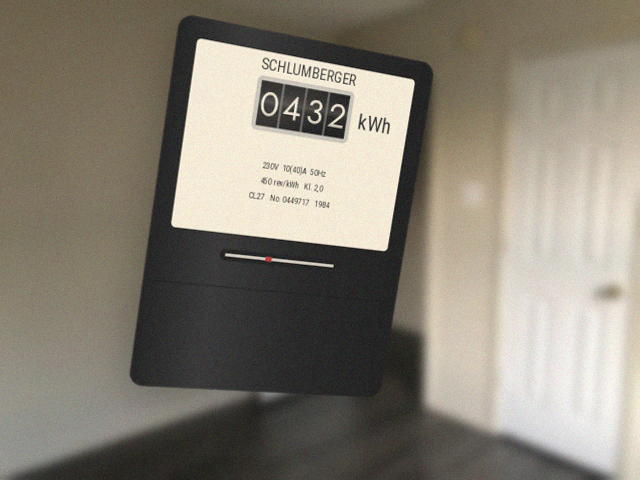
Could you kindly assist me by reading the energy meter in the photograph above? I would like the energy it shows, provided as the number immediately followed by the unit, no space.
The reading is 432kWh
